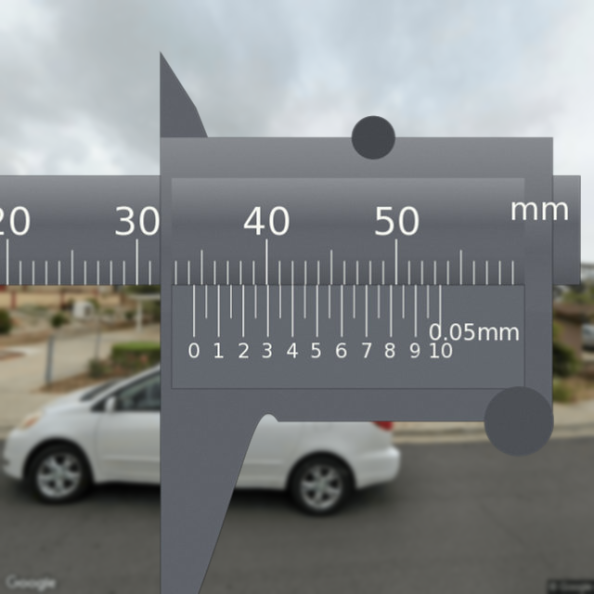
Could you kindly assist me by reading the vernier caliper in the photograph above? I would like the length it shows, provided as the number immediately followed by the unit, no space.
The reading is 34.4mm
